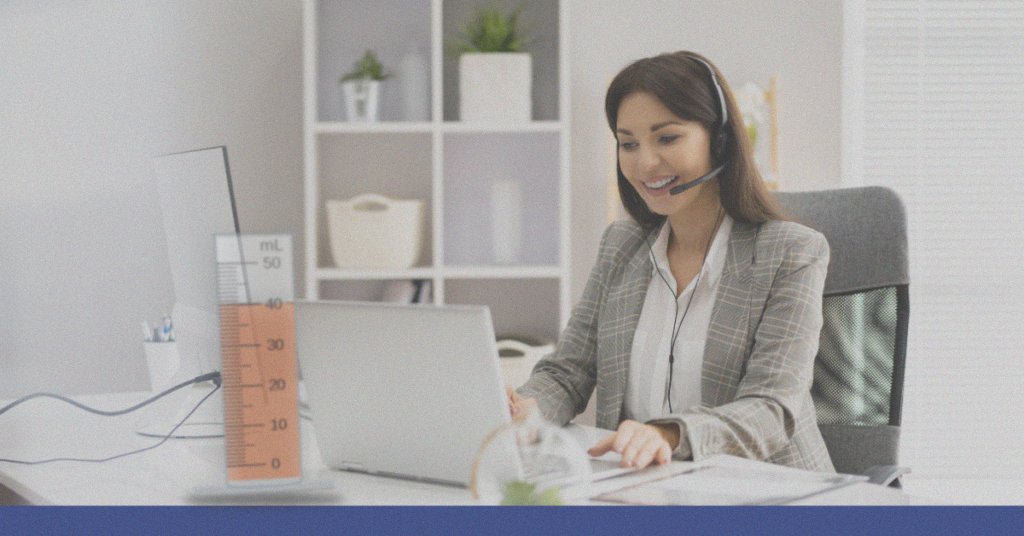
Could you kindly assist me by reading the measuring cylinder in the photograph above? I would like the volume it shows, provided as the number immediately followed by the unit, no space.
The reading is 40mL
